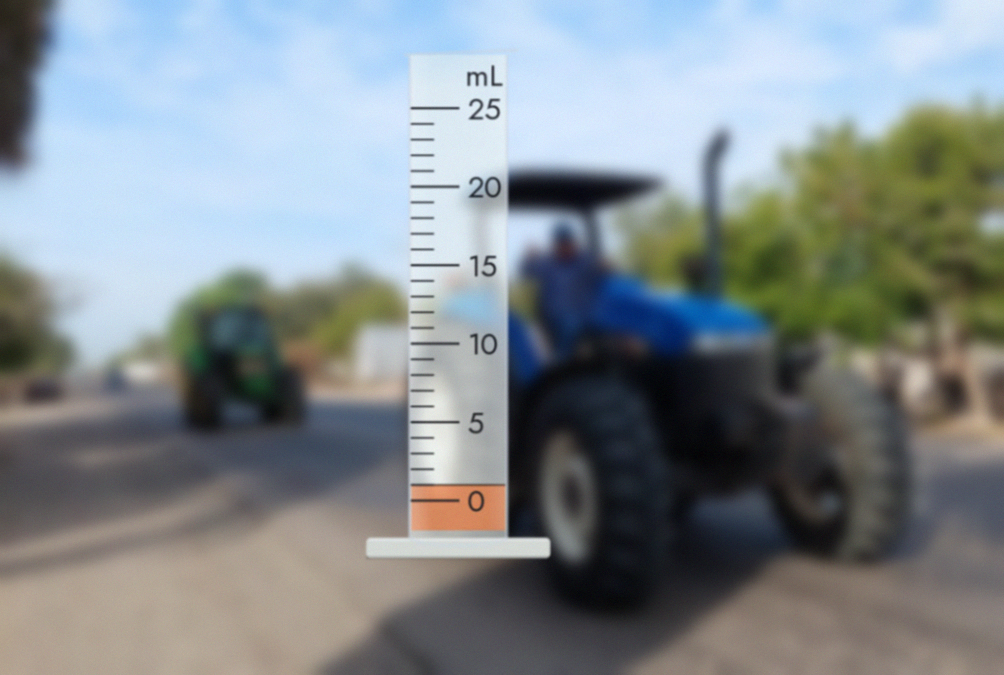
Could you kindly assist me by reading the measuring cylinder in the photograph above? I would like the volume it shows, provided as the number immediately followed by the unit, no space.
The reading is 1mL
